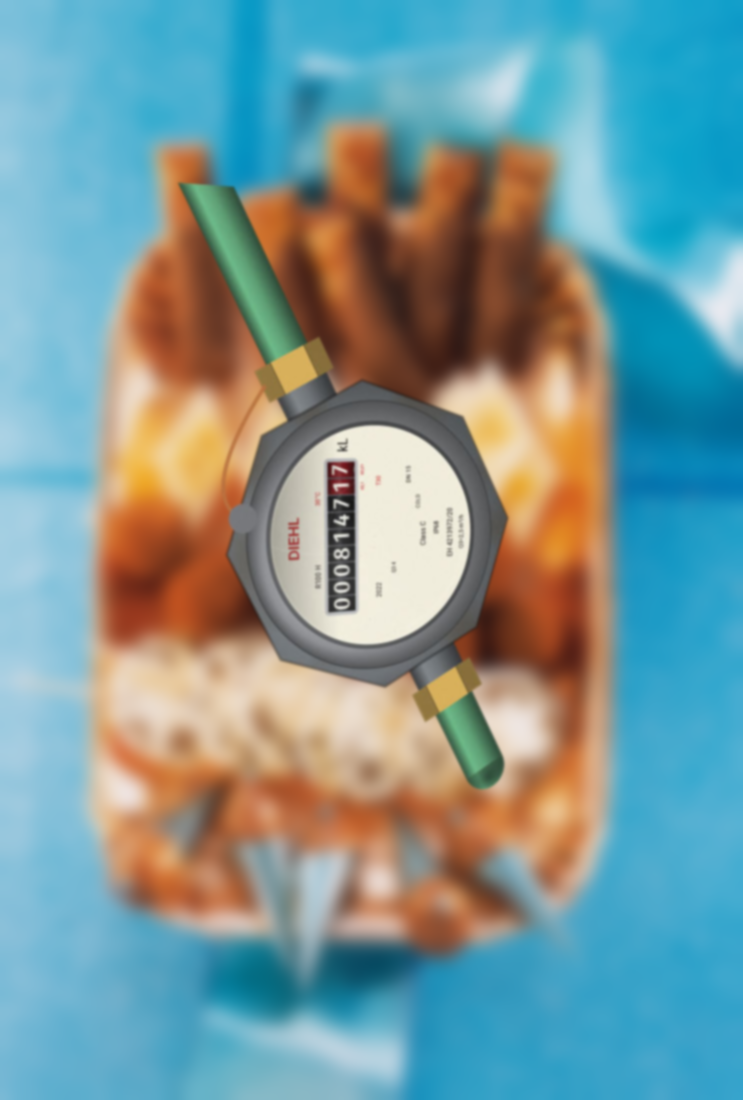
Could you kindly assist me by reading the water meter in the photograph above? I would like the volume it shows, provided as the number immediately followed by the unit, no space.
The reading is 8147.17kL
